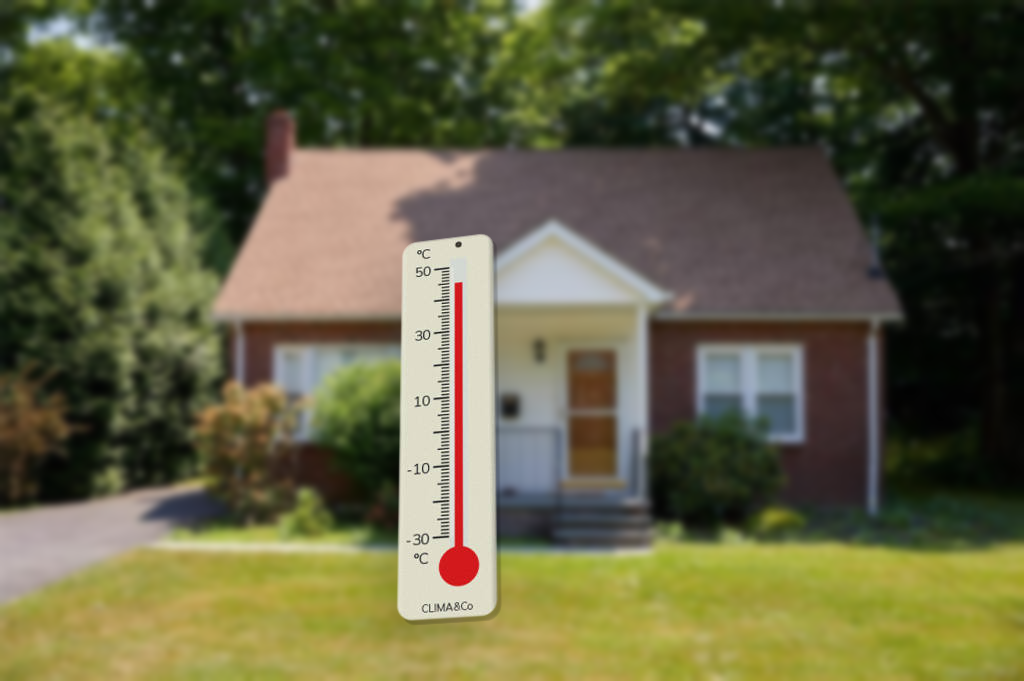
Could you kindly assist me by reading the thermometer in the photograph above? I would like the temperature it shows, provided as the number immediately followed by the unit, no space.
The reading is 45°C
